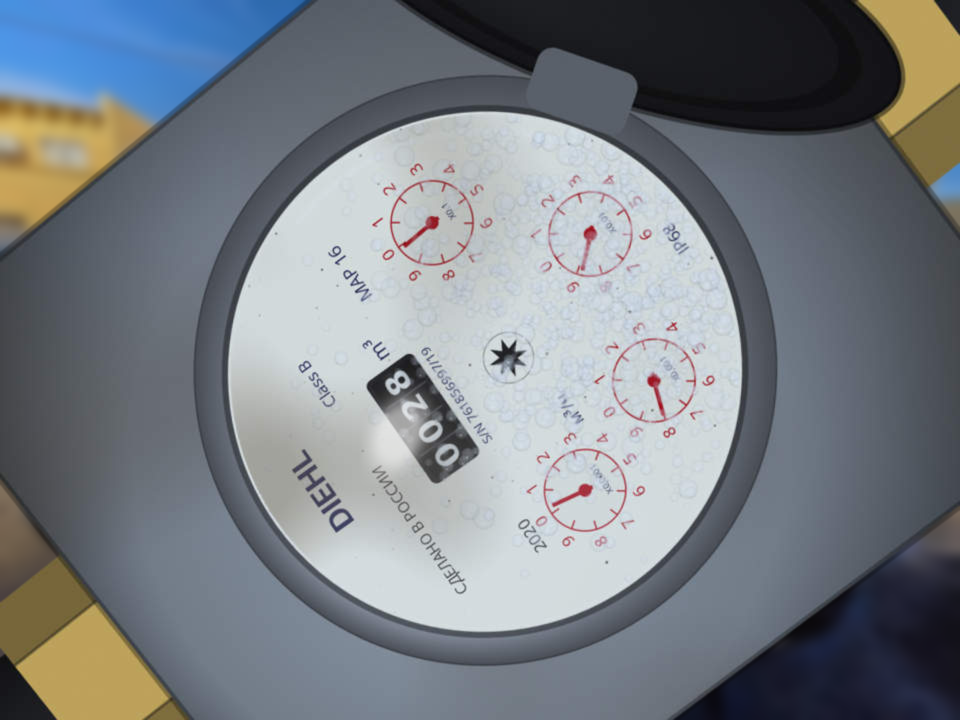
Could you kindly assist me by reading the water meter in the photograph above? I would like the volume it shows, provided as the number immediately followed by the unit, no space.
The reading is 27.9880m³
